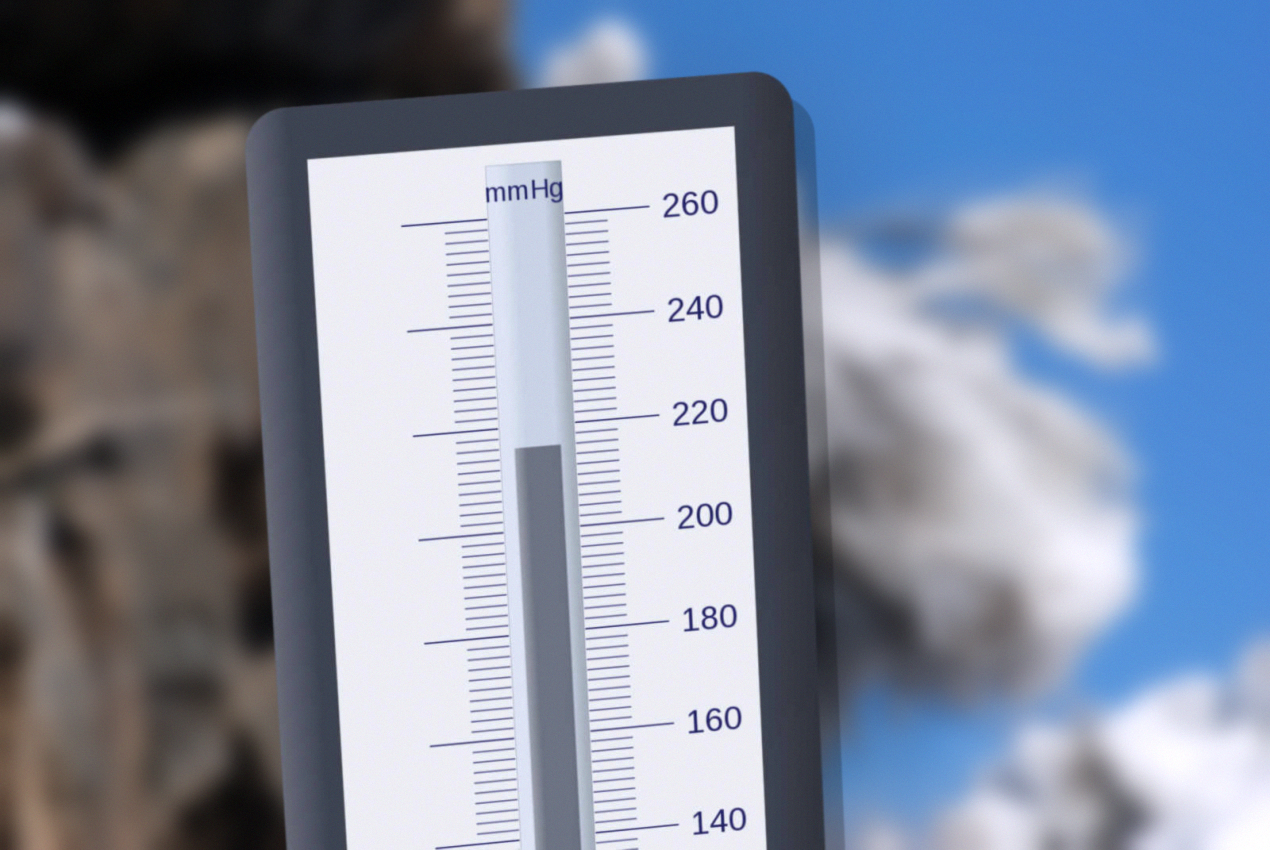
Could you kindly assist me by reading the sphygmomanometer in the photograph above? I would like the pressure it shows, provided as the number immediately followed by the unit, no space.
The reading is 216mmHg
